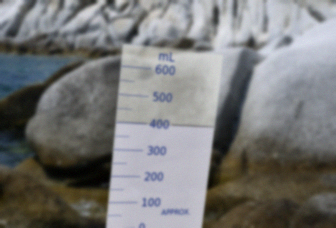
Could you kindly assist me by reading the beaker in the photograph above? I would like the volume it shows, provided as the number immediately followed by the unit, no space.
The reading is 400mL
